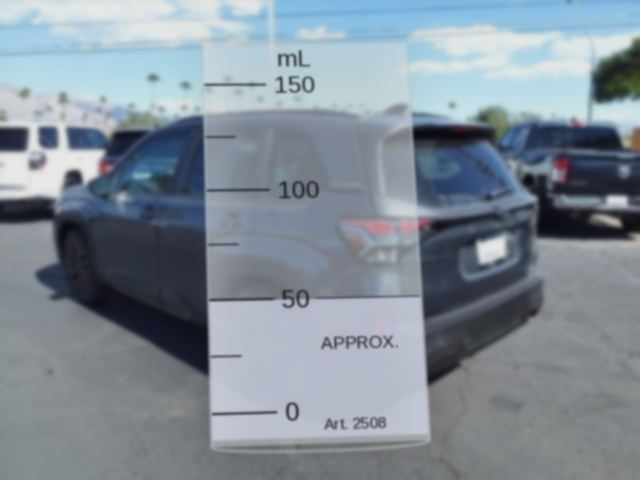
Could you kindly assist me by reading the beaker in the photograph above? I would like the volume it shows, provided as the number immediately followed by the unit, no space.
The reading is 50mL
